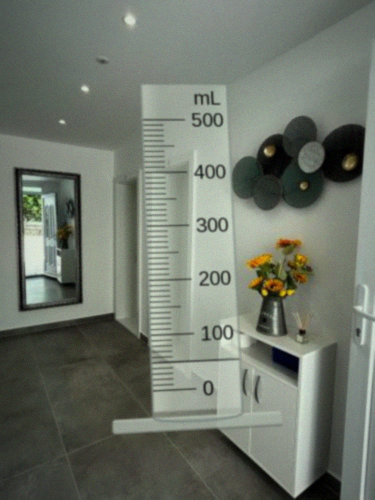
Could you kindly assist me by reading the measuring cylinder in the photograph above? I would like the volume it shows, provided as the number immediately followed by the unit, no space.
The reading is 50mL
